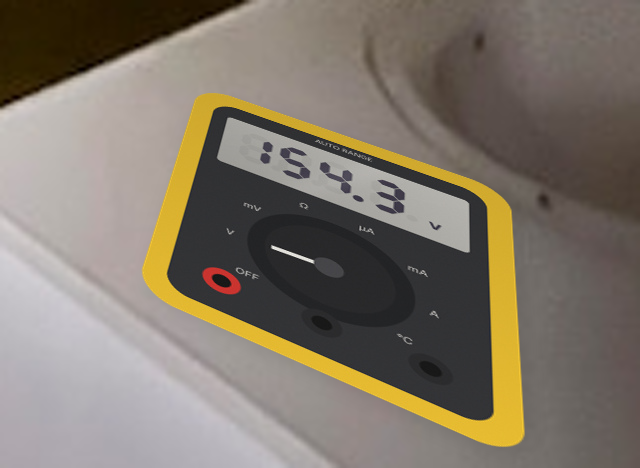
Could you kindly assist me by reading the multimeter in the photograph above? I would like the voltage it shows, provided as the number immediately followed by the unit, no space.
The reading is 154.3V
